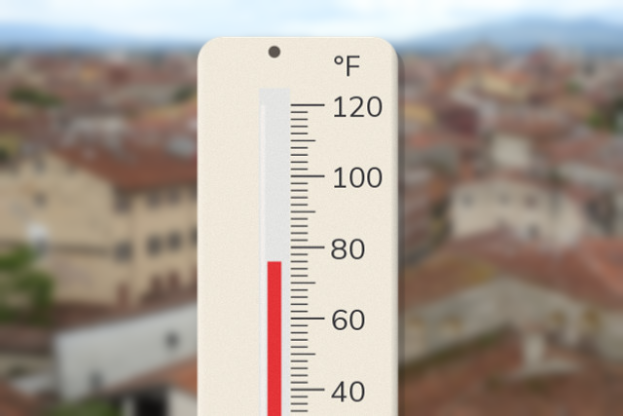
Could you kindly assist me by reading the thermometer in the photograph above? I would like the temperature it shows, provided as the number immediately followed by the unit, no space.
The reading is 76°F
